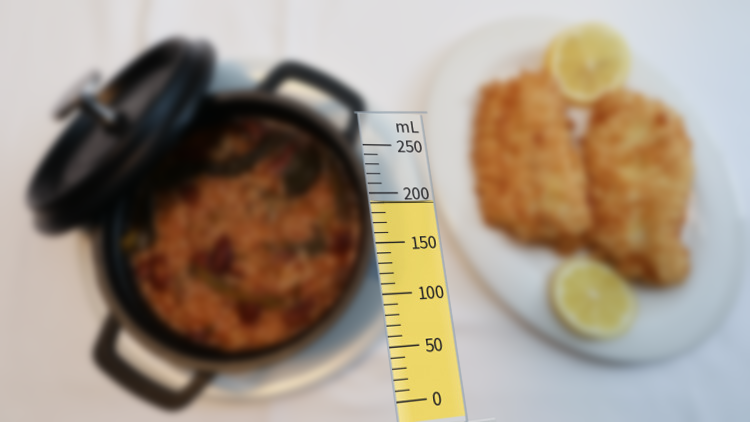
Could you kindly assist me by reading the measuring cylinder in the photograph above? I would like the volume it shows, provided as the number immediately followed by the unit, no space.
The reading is 190mL
